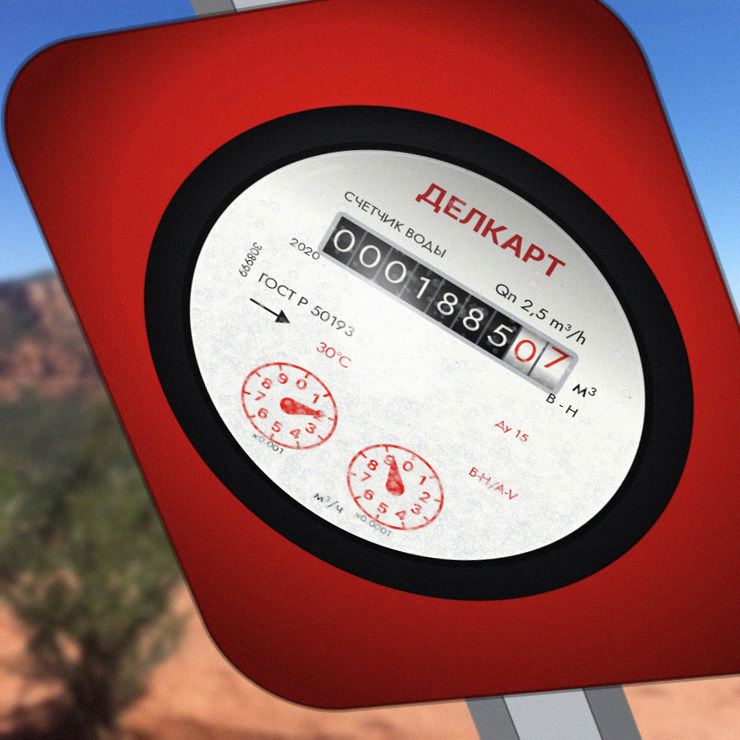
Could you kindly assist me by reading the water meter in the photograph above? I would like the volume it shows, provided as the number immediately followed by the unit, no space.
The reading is 1885.0719m³
